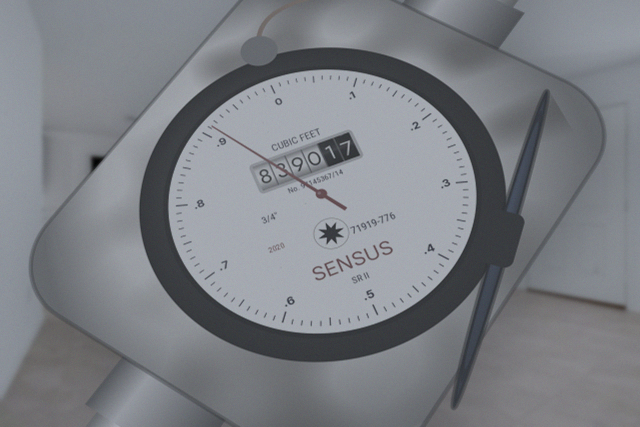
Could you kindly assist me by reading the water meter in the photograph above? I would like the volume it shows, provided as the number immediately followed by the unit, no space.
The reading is 839016.91ft³
